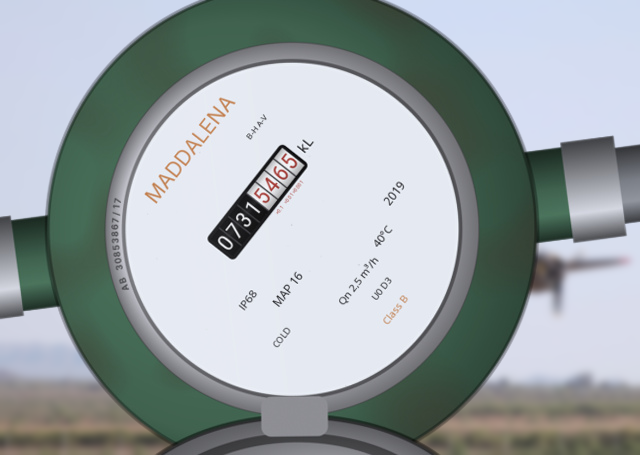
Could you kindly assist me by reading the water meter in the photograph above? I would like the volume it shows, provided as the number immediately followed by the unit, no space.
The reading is 731.5465kL
